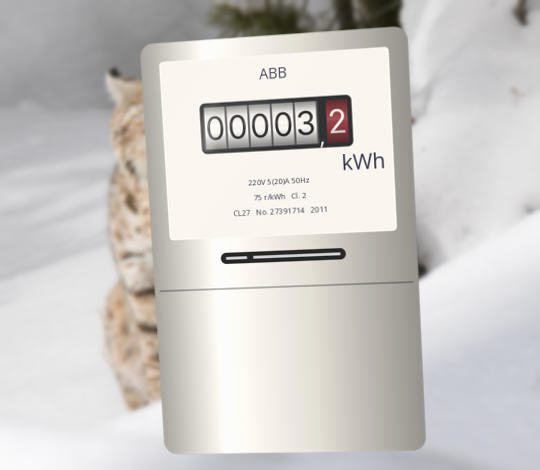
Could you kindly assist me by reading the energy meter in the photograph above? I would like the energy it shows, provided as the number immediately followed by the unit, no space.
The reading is 3.2kWh
